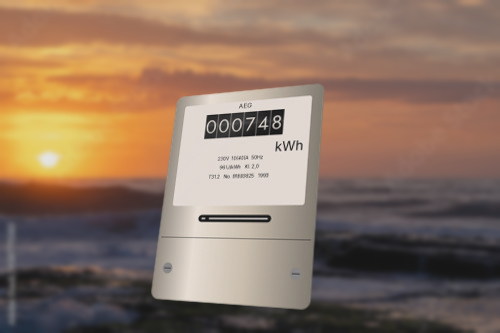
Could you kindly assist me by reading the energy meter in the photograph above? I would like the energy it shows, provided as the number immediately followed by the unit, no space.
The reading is 748kWh
